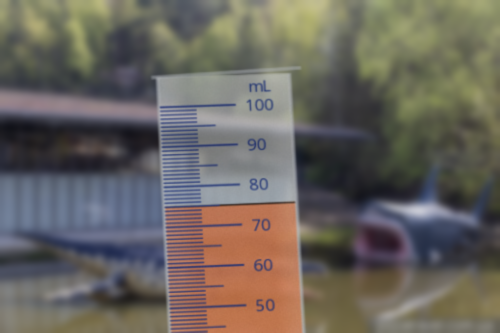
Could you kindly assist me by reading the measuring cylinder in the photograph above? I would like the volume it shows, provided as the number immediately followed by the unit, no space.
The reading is 75mL
